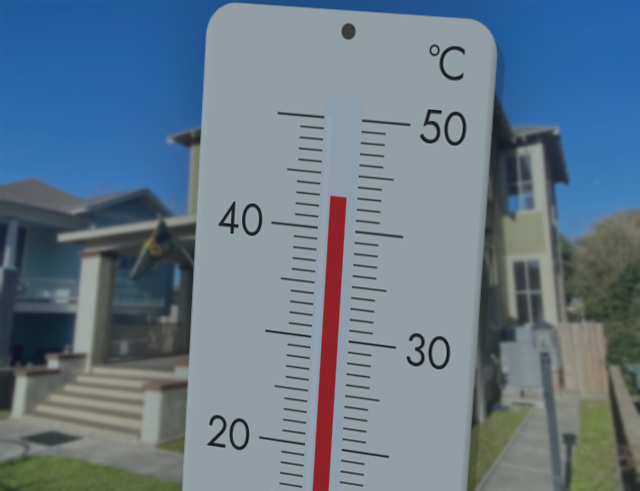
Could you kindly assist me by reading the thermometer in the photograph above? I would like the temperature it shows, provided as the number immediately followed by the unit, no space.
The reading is 43°C
